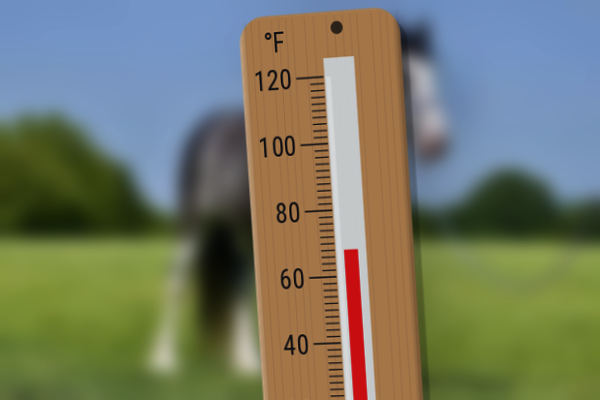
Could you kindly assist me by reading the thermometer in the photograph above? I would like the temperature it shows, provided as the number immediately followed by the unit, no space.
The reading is 68°F
